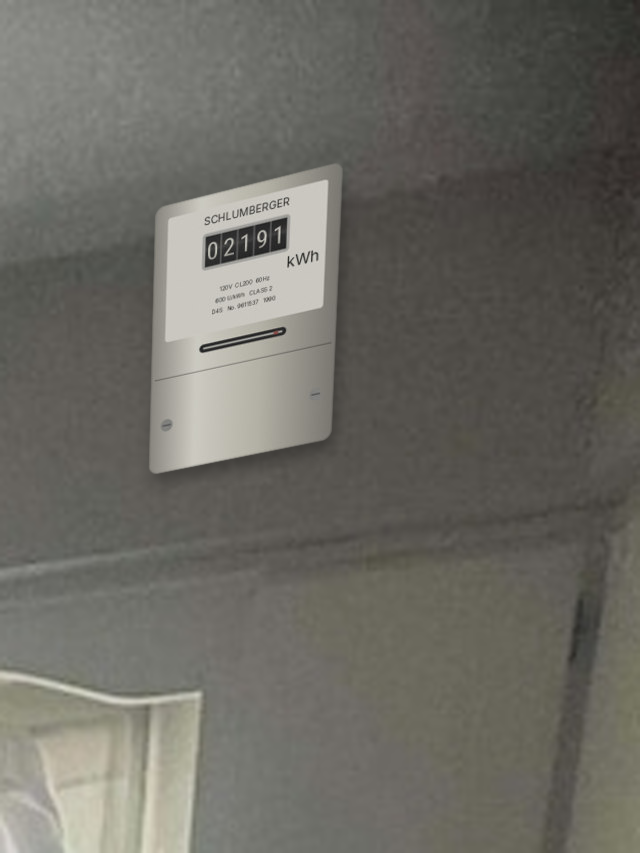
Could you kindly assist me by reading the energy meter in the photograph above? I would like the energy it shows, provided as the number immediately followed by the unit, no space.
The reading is 2191kWh
